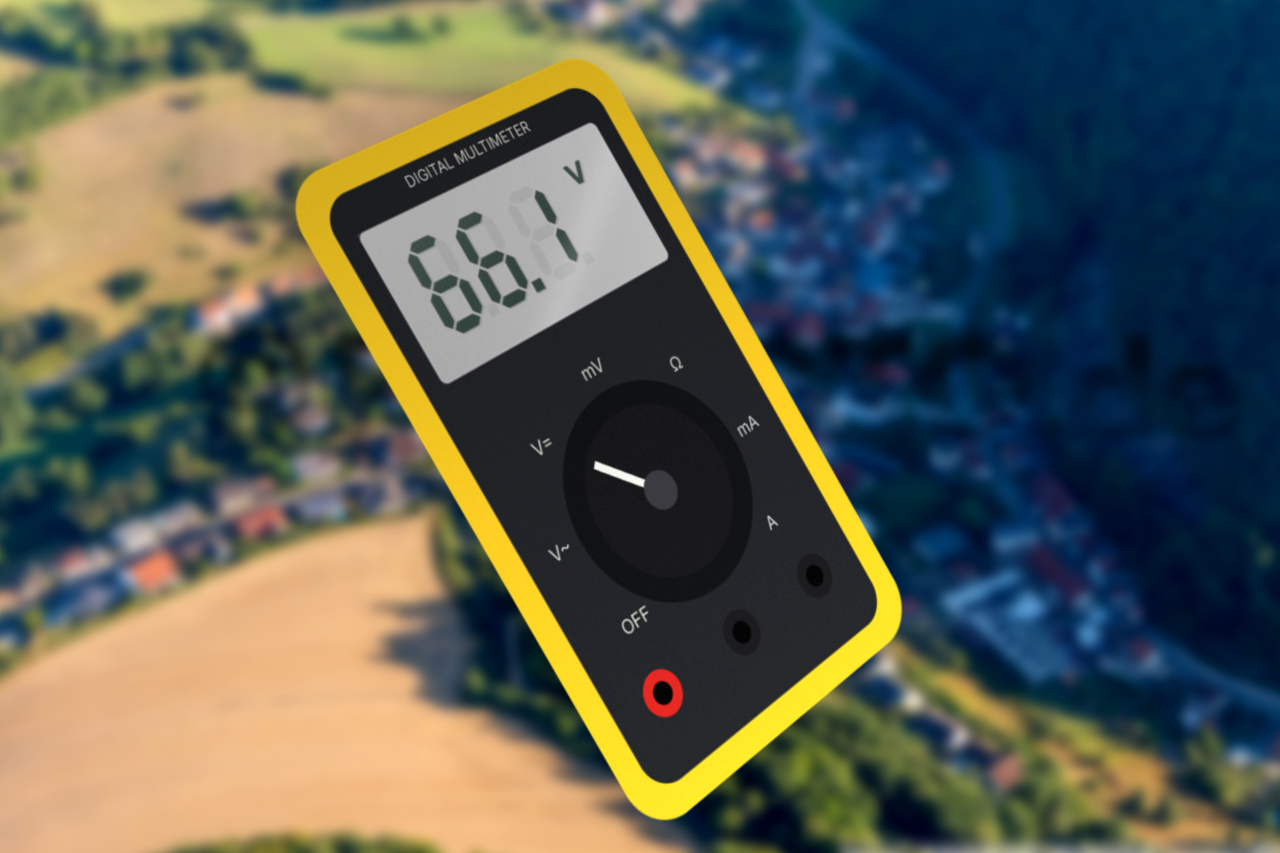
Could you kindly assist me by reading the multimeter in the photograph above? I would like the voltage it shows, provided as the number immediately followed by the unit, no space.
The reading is 66.1V
